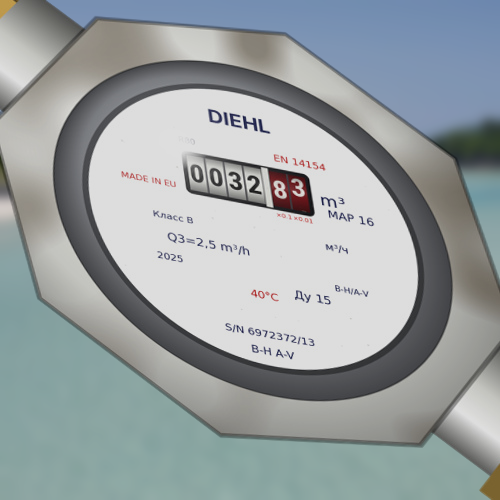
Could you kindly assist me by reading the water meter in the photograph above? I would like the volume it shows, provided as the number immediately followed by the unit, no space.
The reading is 32.83m³
